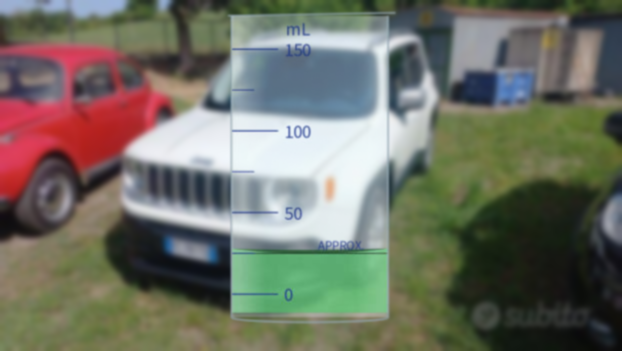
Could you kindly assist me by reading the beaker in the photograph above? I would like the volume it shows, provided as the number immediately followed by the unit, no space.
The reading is 25mL
